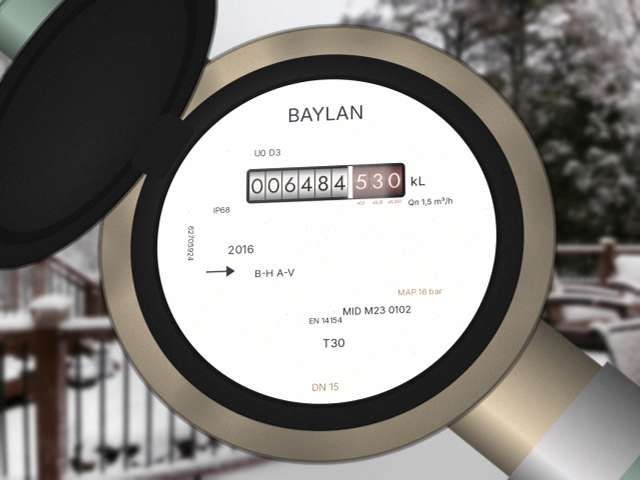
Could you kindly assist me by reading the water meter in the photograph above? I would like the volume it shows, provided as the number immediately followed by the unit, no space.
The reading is 6484.530kL
